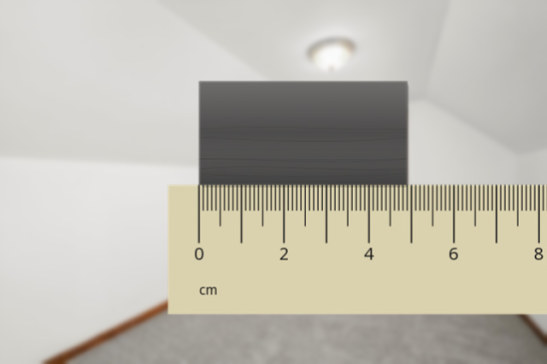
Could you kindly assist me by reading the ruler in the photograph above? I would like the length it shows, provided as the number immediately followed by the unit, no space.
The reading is 4.9cm
